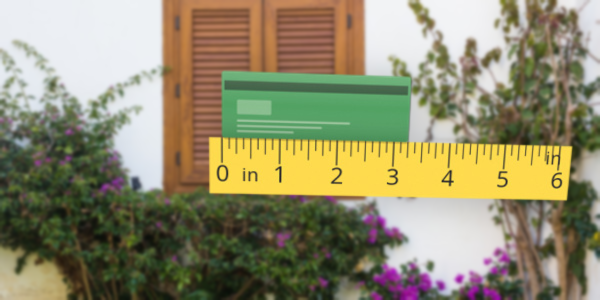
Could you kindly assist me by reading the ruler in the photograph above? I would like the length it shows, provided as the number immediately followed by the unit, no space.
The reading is 3.25in
